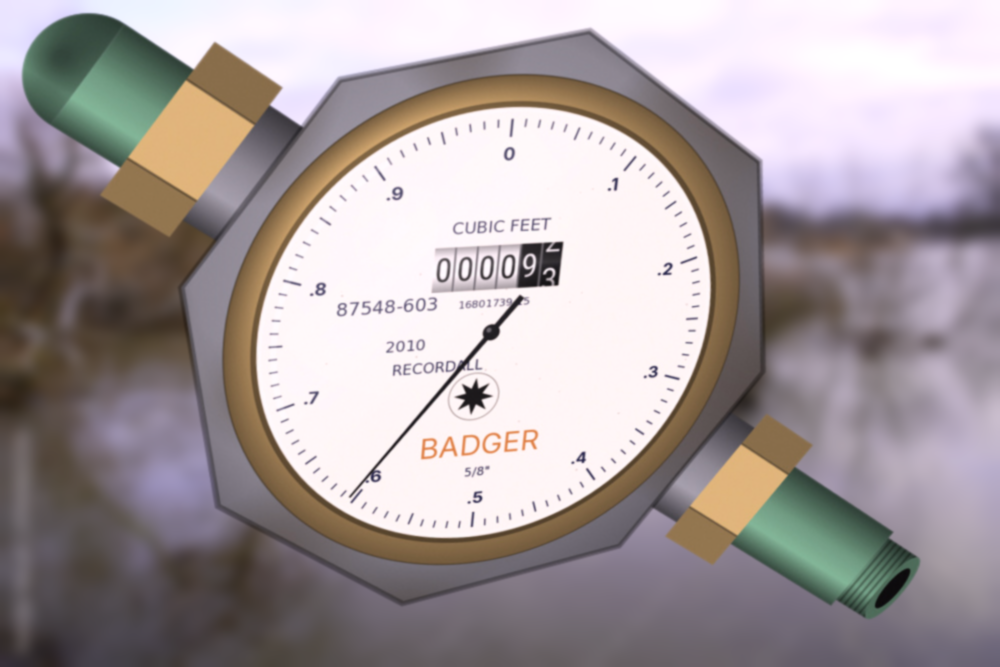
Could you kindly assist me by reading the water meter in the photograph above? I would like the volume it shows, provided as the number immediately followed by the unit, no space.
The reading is 92.60ft³
